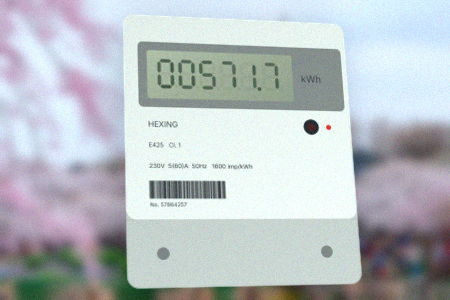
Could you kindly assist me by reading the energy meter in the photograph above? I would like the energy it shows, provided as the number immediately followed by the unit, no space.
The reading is 571.7kWh
